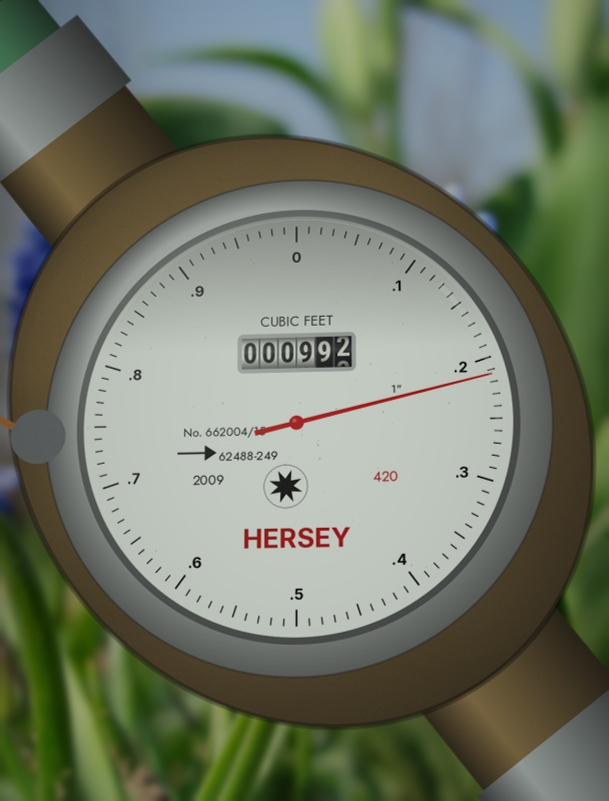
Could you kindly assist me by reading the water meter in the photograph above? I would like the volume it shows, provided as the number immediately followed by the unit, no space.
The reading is 992.21ft³
